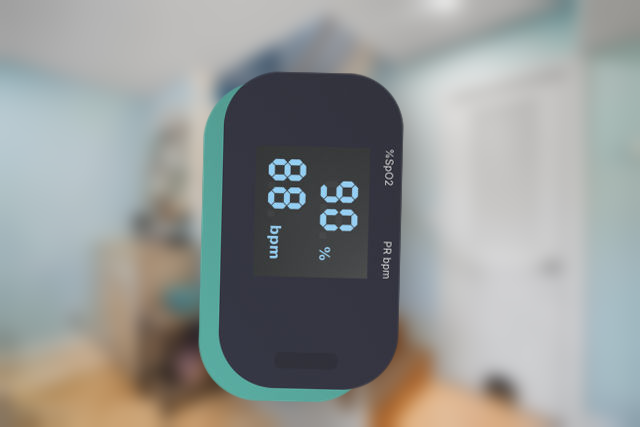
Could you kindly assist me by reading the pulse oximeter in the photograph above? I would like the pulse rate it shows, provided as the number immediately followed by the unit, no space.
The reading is 88bpm
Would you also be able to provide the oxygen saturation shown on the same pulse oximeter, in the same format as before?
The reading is 90%
